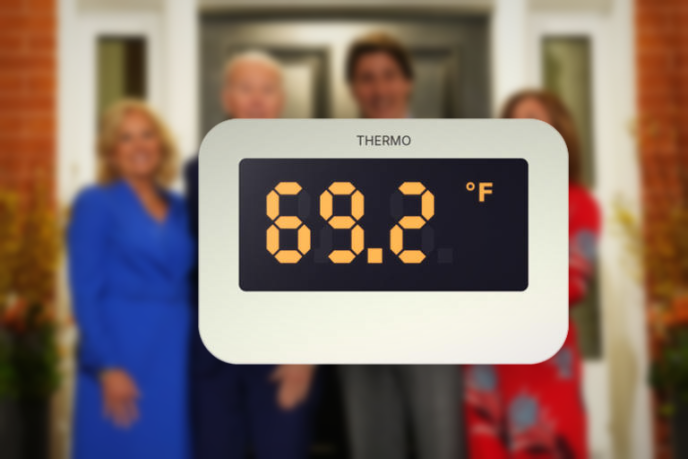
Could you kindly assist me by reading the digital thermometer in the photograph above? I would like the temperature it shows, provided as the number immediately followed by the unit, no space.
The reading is 69.2°F
